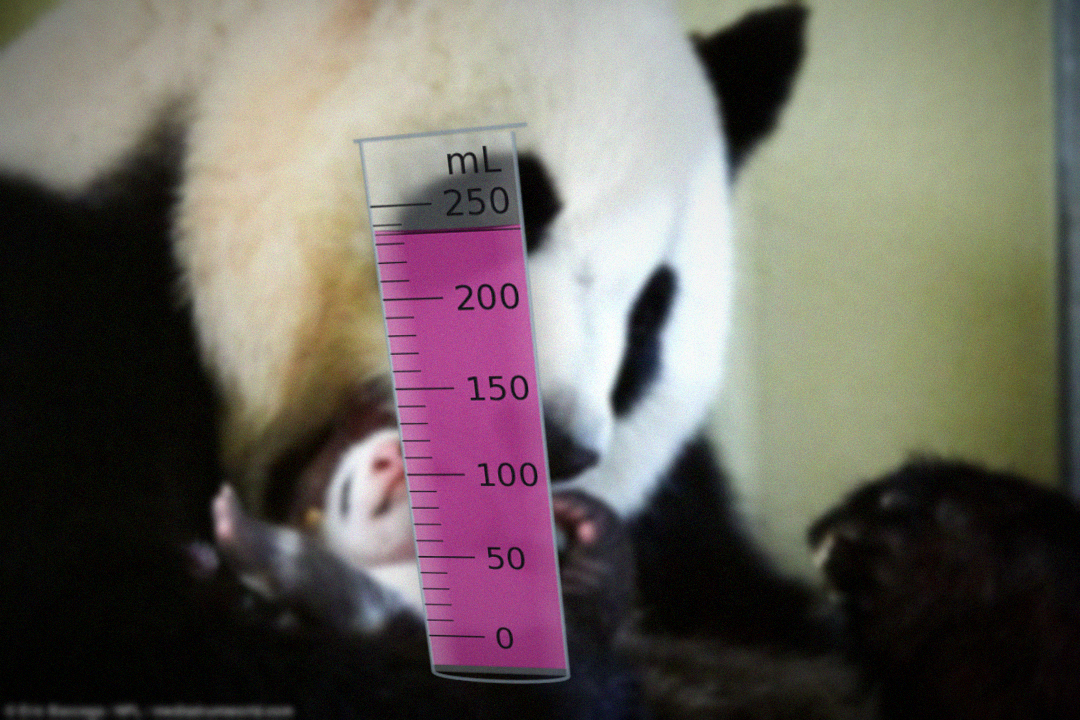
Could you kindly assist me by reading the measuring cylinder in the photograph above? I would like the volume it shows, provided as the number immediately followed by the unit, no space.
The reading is 235mL
